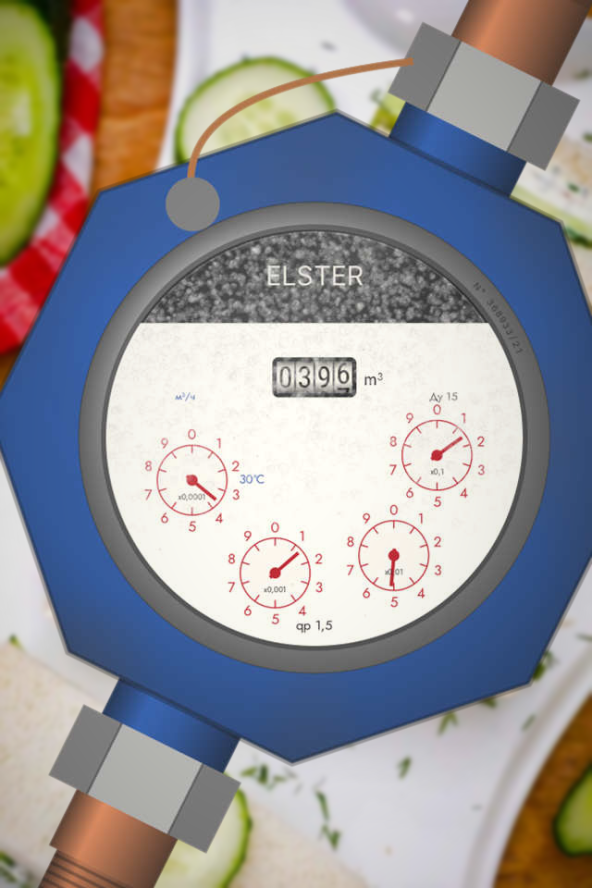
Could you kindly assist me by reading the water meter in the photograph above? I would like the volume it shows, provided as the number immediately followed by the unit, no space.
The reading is 396.1513m³
